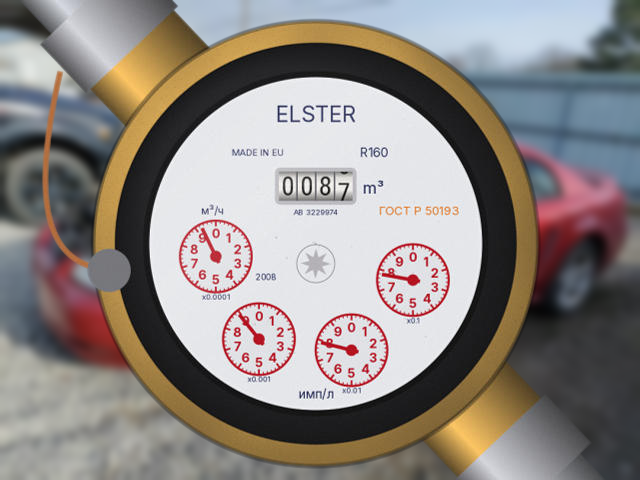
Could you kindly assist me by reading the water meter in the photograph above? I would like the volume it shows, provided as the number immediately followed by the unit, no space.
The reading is 86.7789m³
